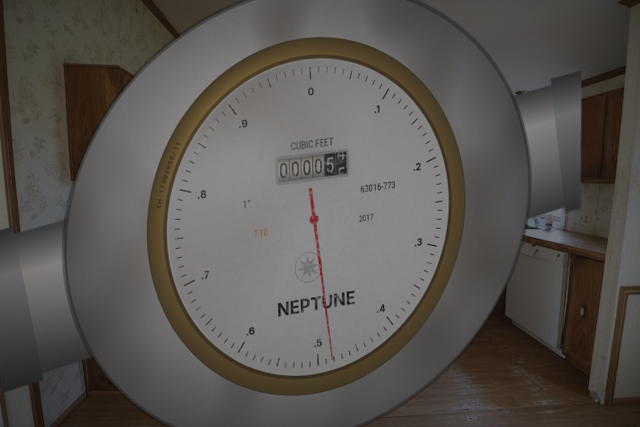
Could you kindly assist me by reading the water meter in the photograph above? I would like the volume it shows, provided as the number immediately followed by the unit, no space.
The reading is 54.48ft³
